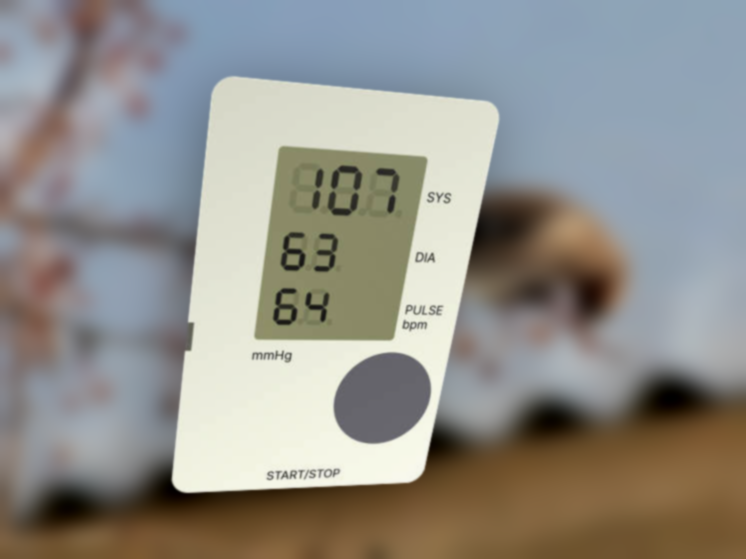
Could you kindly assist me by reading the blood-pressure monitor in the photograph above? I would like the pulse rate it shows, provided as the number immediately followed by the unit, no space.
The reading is 64bpm
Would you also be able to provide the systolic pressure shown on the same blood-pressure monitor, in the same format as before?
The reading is 107mmHg
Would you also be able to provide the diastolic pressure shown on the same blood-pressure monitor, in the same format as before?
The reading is 63mmHg
